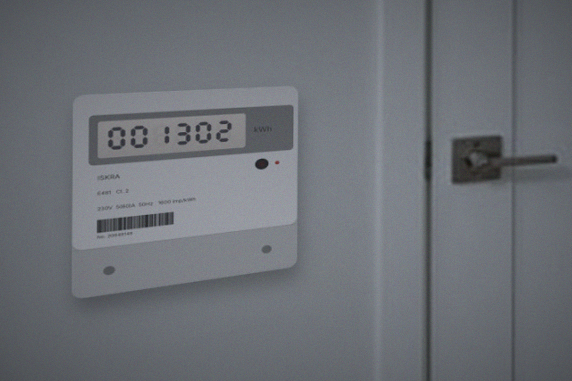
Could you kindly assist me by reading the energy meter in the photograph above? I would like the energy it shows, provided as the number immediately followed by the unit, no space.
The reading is 1302kWh
